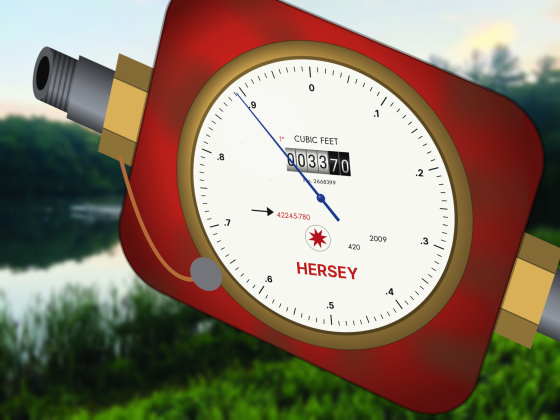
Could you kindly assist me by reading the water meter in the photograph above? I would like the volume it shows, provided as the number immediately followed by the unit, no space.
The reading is 3369.89ft³
